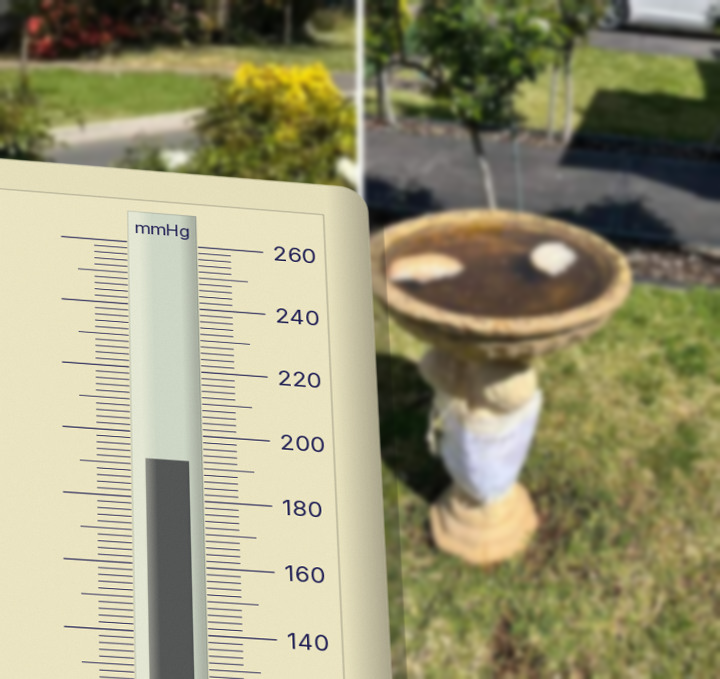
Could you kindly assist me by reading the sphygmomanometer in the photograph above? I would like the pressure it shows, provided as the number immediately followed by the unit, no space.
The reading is 192mmHg
